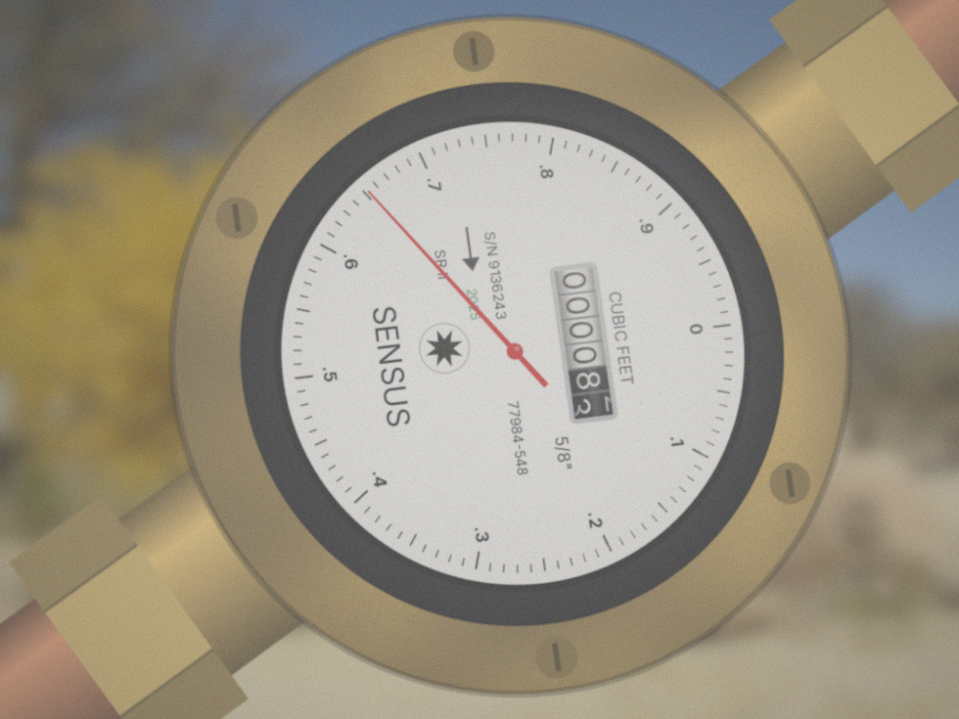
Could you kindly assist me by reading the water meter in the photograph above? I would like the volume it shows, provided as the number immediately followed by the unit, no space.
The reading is 82.65ft³
